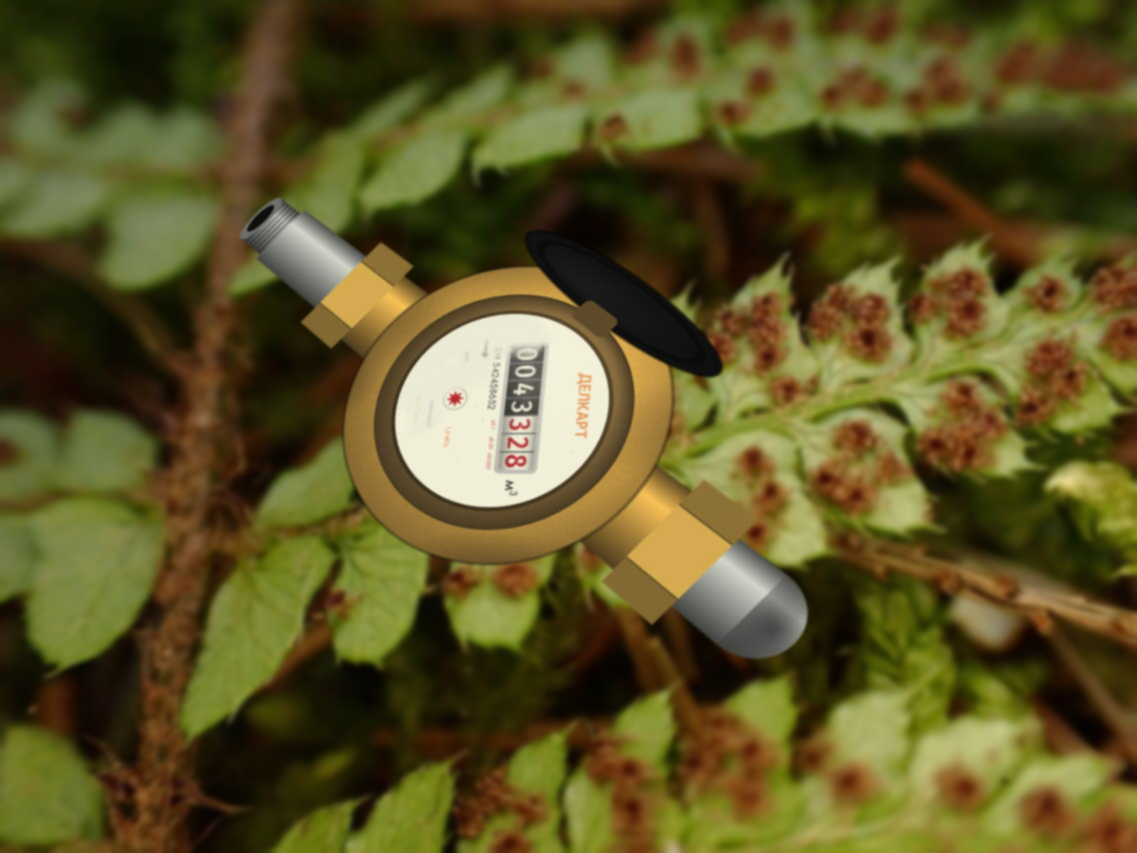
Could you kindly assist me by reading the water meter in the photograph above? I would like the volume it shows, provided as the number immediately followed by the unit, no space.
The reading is 43.328m³
